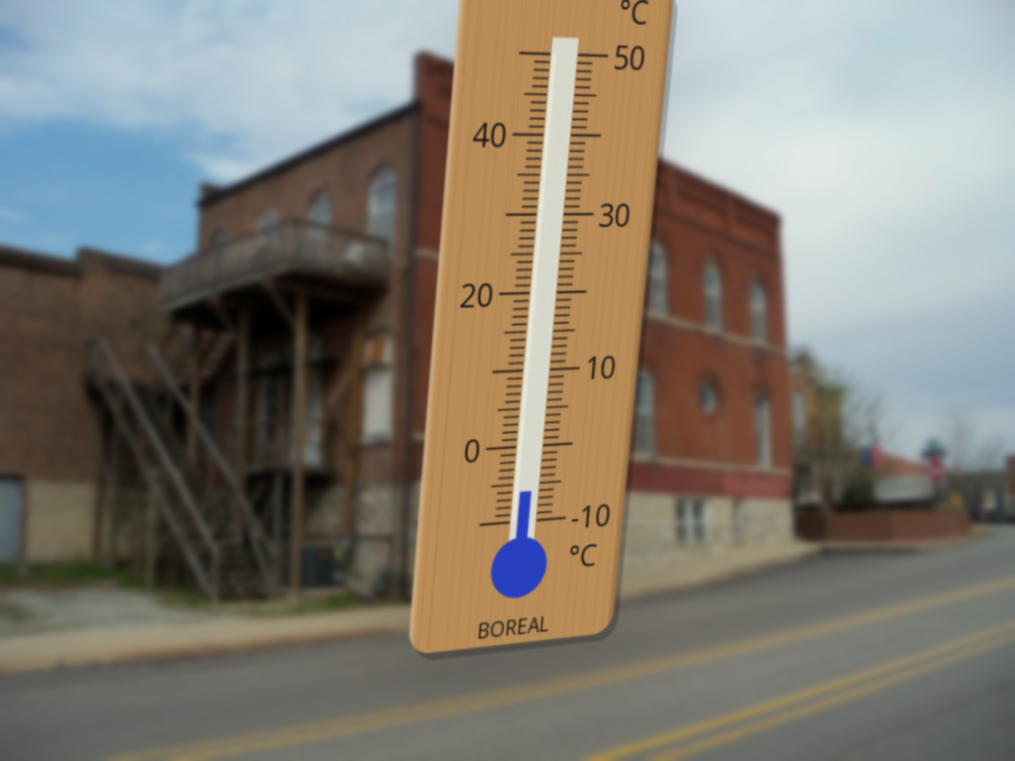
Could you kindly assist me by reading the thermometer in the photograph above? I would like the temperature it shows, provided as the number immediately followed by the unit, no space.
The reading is -6°C
